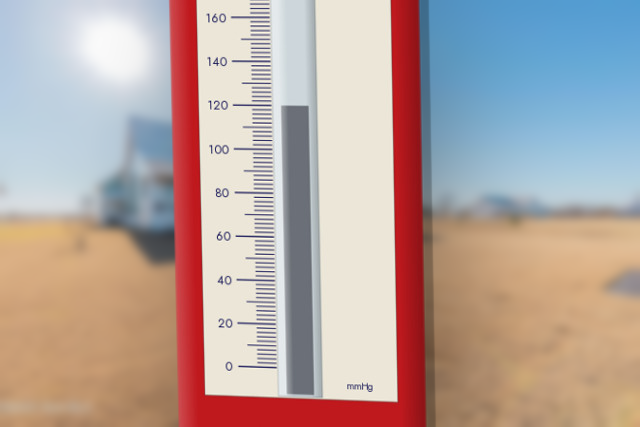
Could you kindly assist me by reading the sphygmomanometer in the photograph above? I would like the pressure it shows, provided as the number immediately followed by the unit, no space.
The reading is 120mmHg
